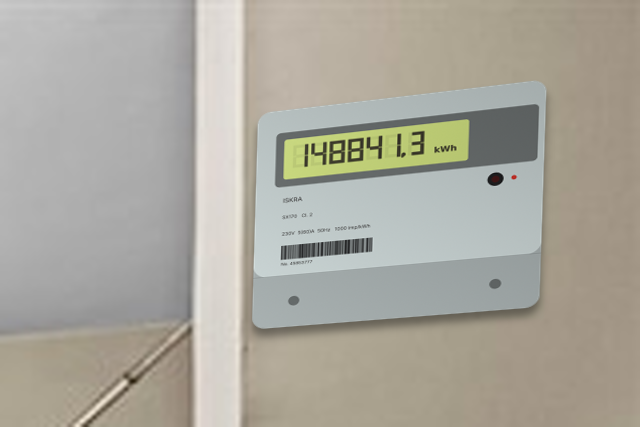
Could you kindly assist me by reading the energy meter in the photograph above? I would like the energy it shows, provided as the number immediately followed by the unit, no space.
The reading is 148841.3kWh
